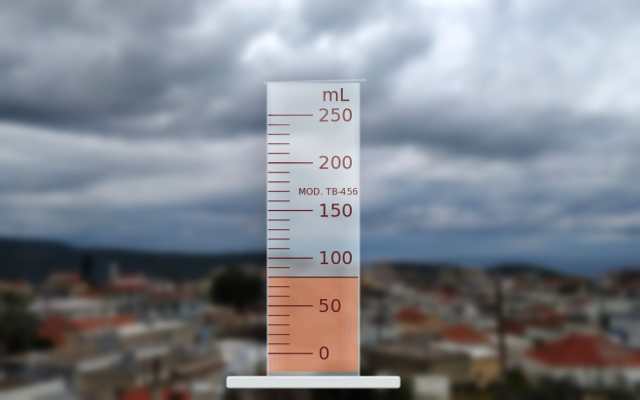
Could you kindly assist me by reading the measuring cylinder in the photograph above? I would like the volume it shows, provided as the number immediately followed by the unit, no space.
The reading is 80mL
